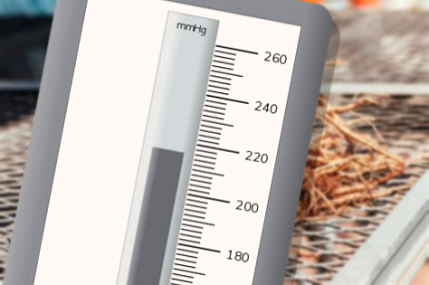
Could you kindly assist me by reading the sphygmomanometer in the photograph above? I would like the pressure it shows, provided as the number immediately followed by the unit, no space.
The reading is 216mmHg
